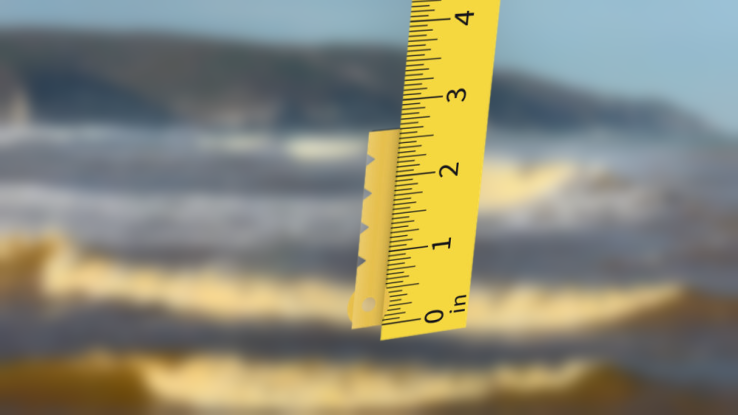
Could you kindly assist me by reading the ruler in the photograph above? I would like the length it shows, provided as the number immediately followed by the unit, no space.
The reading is 2.625in
